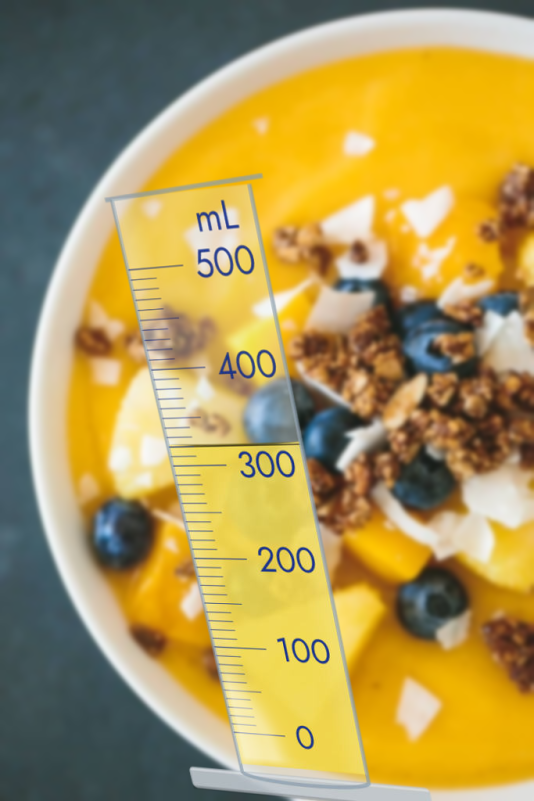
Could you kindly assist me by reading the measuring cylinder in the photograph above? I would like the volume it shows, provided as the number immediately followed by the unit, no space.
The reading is 320mL
